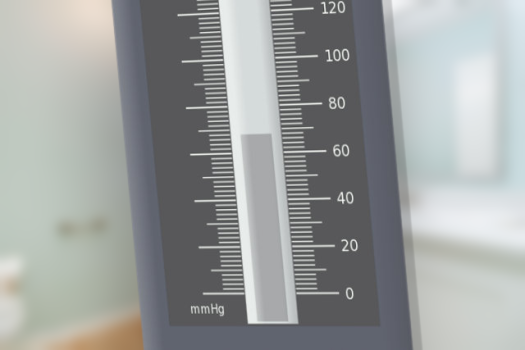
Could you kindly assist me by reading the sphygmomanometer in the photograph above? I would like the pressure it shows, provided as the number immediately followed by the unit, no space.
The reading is 68mmHg
